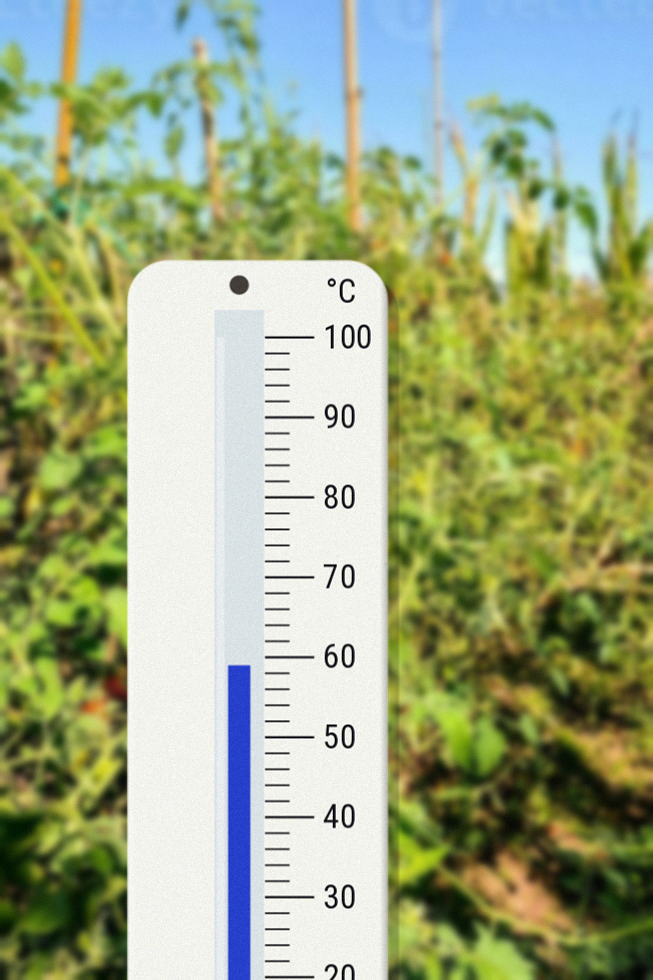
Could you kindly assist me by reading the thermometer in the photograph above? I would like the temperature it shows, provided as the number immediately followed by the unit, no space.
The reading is 59°C
